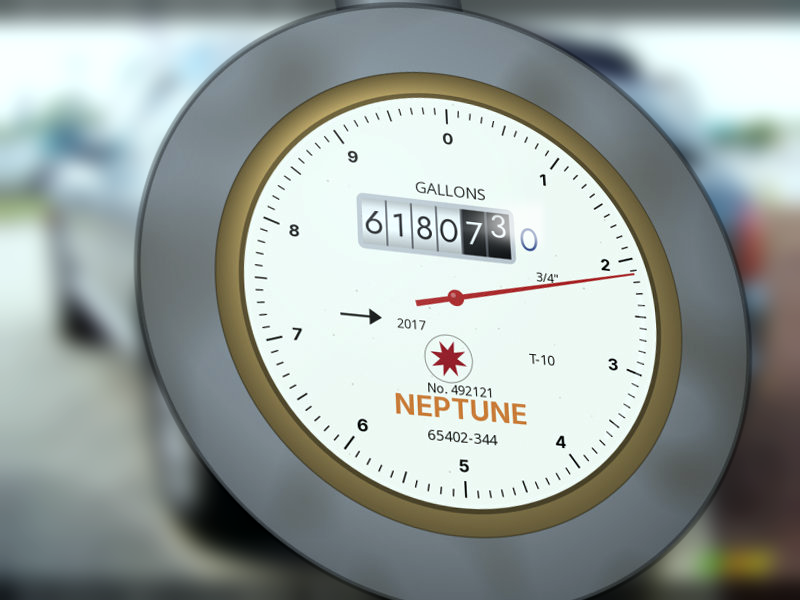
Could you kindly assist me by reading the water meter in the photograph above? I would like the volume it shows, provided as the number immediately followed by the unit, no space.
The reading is 6180732.1gal
